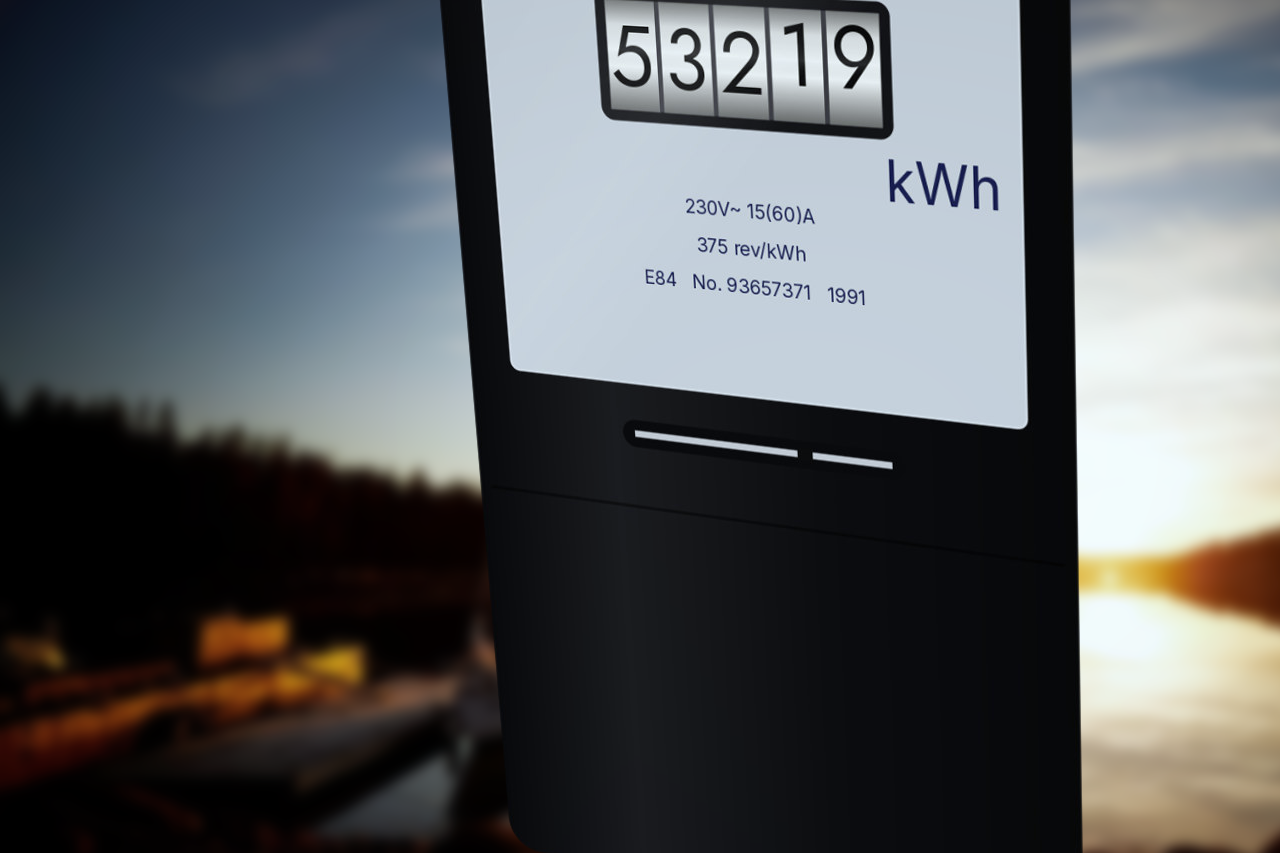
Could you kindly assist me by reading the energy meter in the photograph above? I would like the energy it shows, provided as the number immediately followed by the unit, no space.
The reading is 53219kWh
